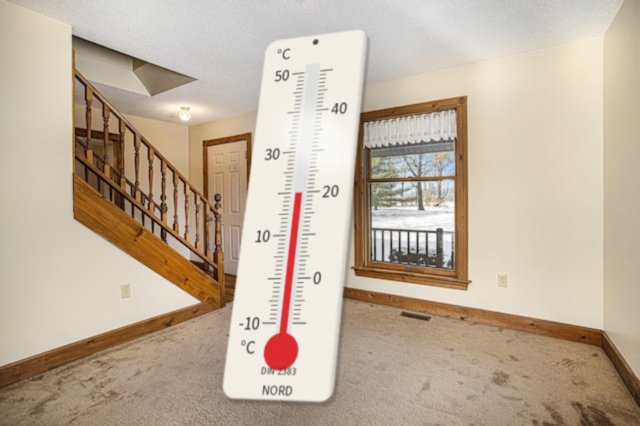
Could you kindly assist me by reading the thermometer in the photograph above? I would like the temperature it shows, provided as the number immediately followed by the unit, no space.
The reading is 20°C
